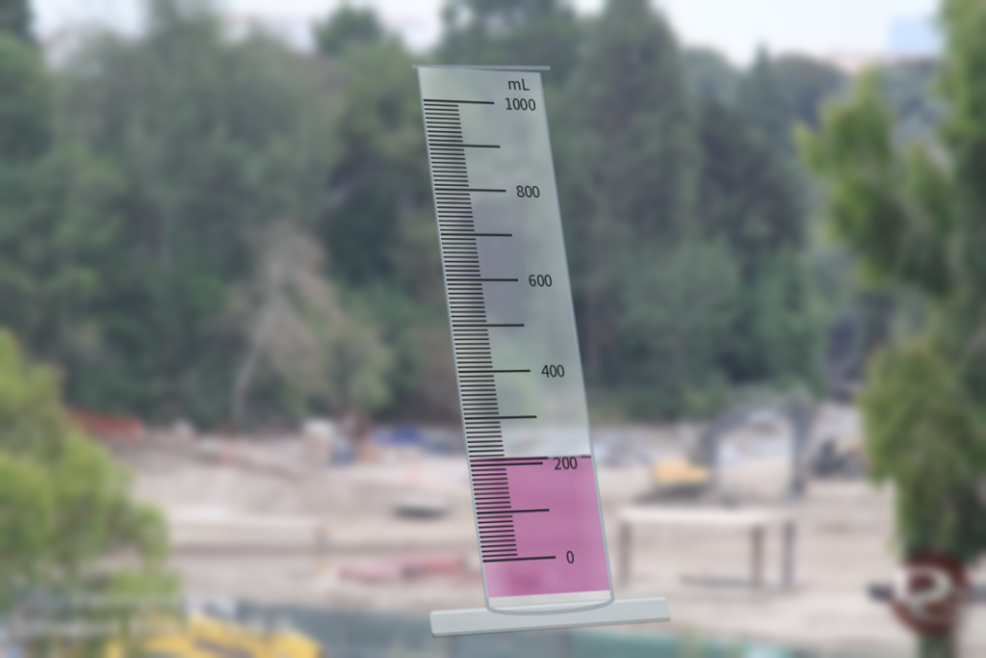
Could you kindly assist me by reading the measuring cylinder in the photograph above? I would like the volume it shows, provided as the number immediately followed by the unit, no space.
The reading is 210mL
